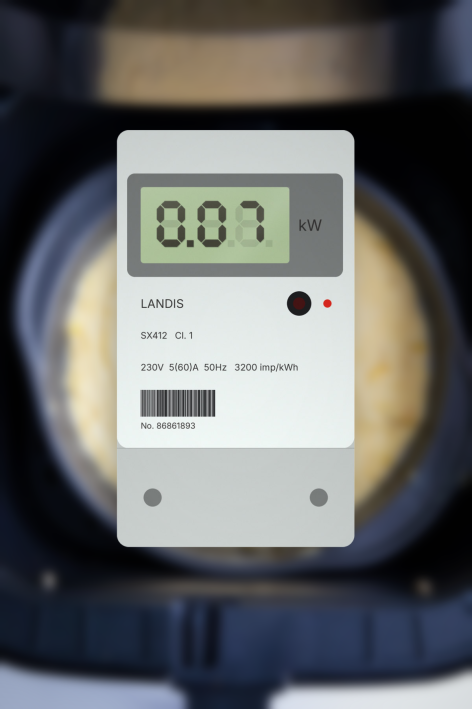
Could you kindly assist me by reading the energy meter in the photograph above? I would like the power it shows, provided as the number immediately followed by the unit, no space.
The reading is 0.07kW
